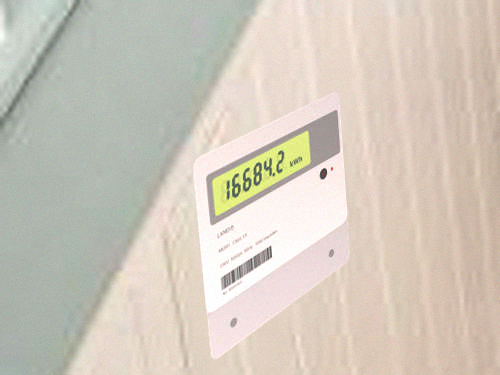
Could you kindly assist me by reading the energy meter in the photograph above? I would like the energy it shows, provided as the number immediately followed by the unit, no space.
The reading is 16684.2kWh
